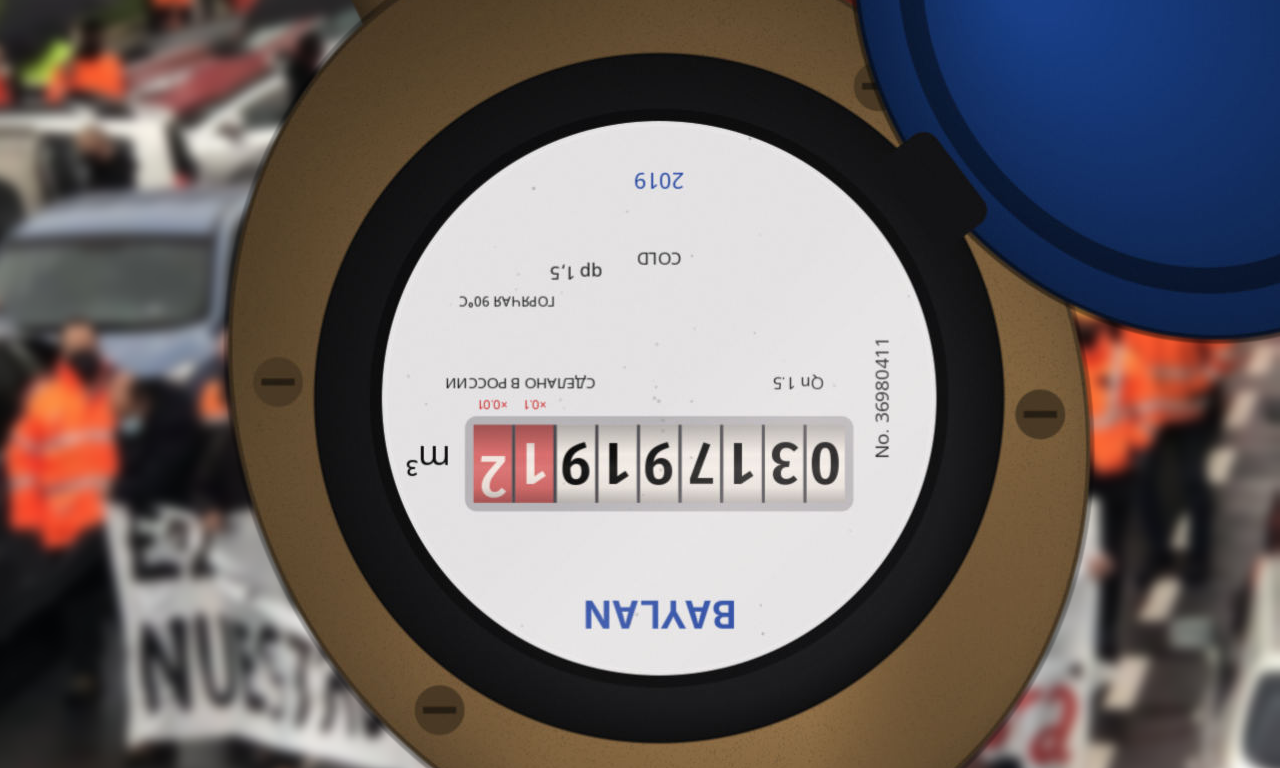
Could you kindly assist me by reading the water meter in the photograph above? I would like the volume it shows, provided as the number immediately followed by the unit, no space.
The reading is 317919.12m³
